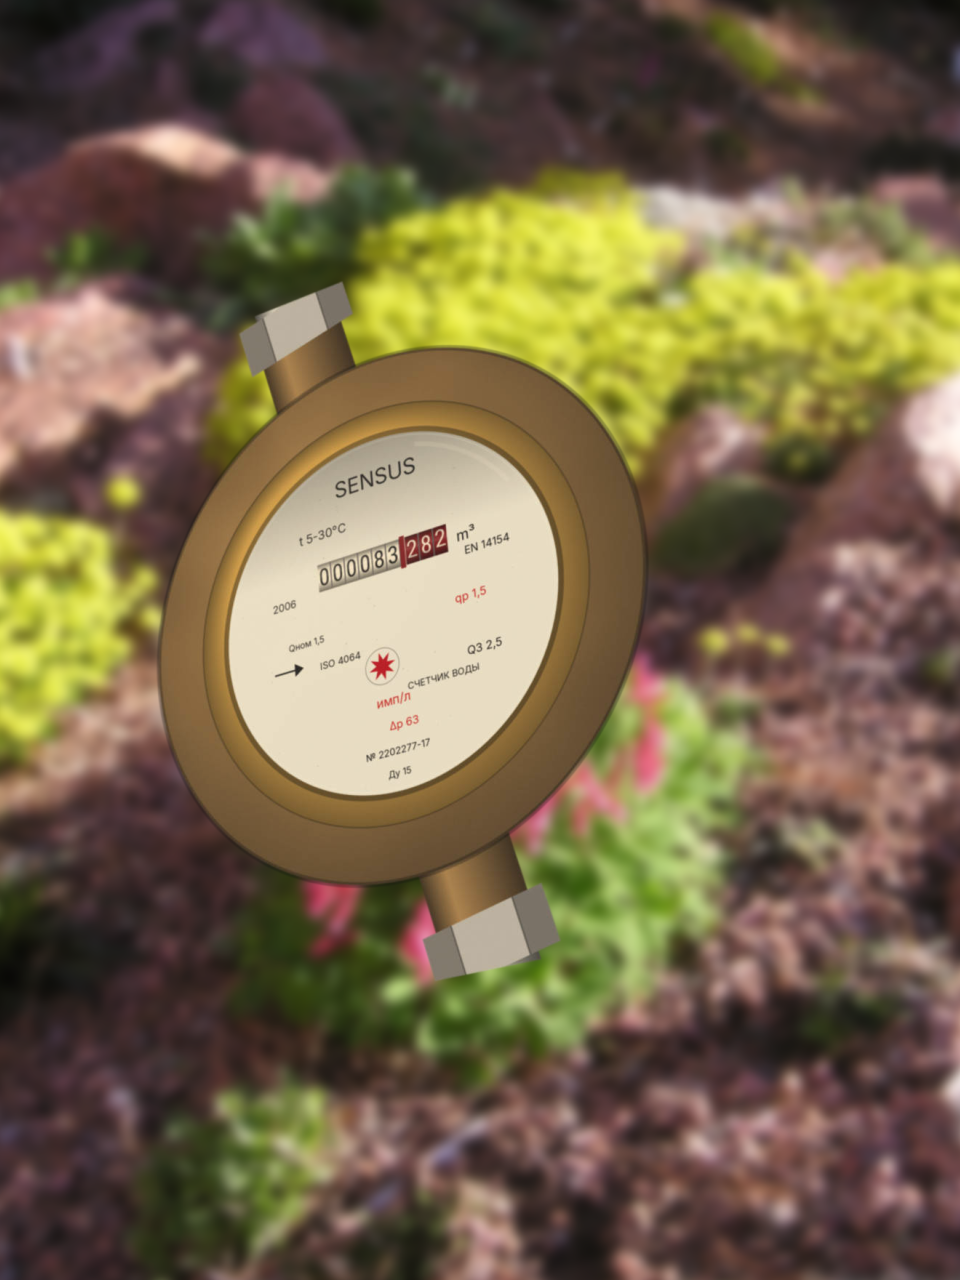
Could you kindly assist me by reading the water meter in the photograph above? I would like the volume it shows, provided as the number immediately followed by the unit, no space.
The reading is 83.282m³
